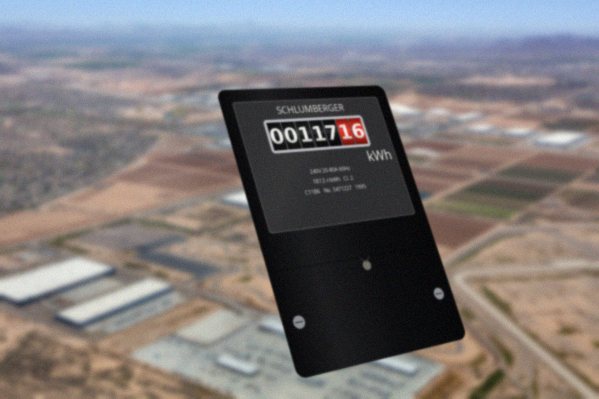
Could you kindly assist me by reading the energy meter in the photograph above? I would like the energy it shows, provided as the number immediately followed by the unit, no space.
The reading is 117.16kWh
